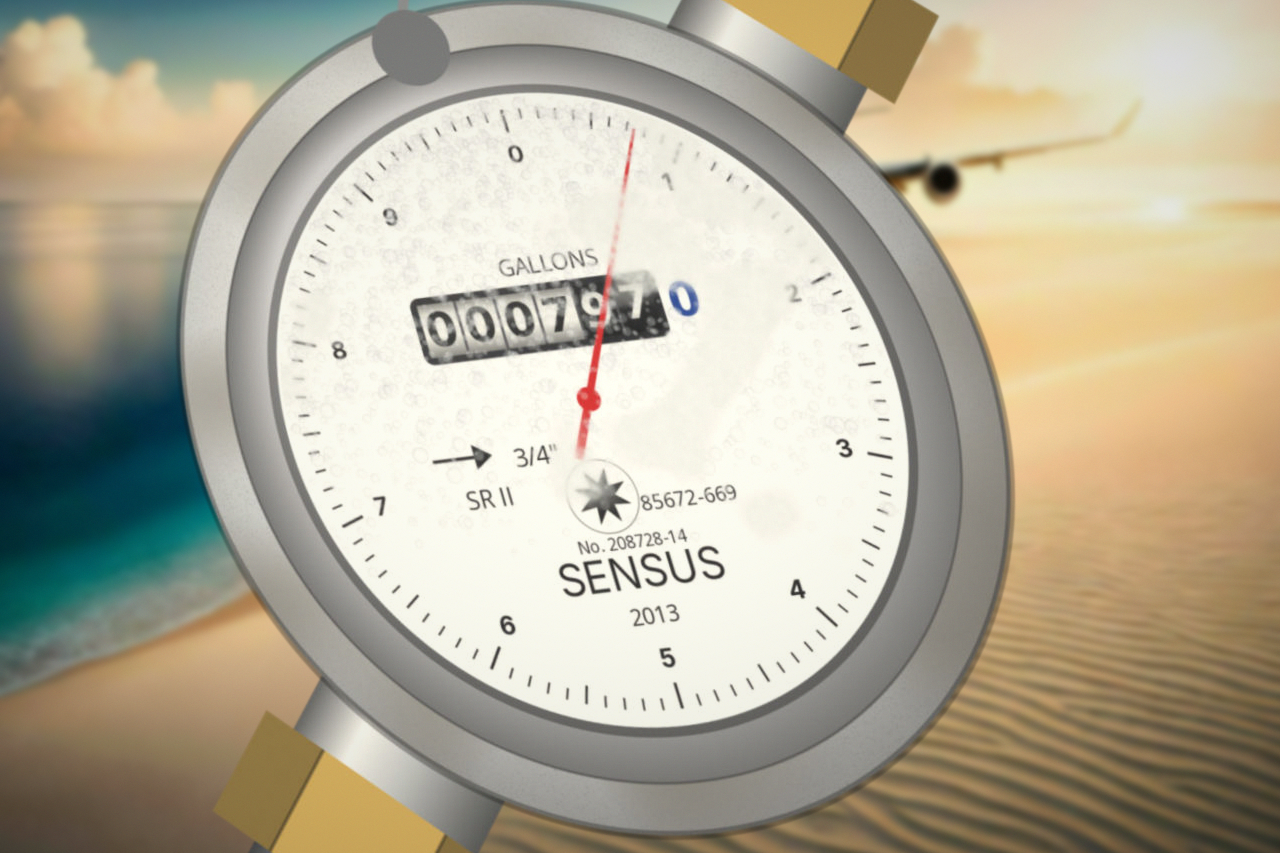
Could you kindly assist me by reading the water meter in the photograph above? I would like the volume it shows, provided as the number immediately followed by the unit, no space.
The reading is 7970.7gal
